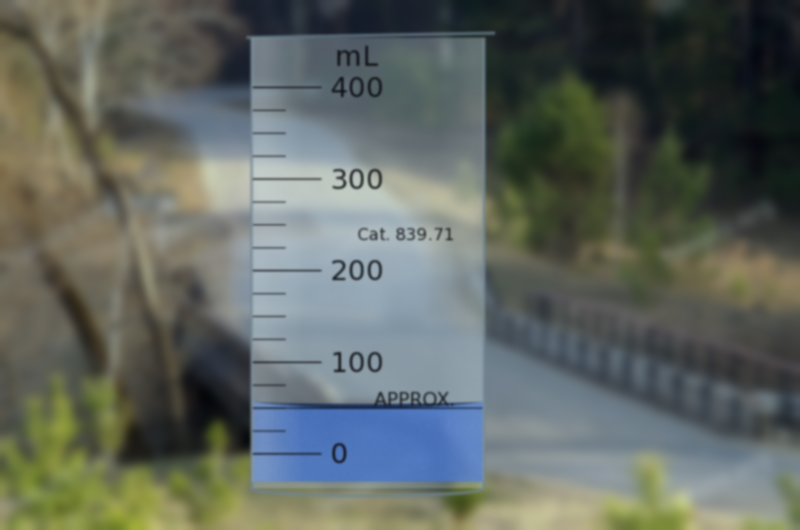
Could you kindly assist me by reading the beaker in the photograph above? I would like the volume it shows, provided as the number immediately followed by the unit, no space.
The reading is 50mL
